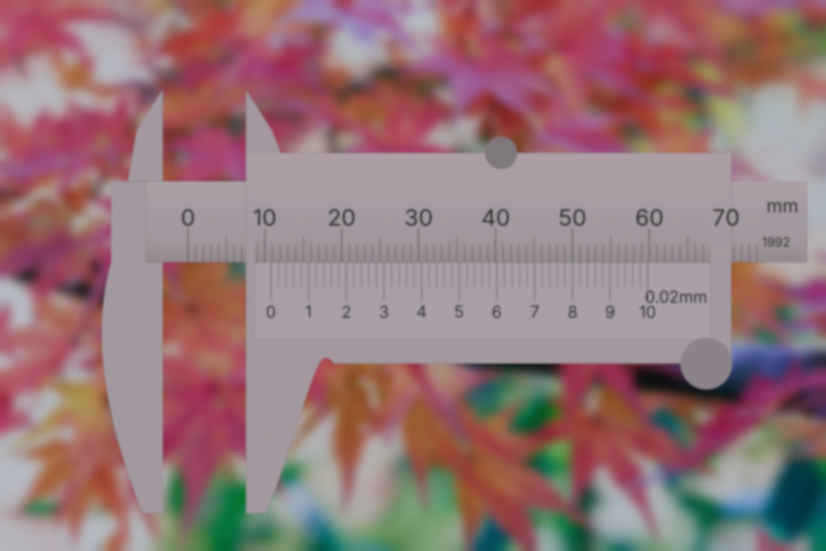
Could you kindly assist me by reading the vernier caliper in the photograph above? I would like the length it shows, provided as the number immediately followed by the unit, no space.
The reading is 10.8mm
